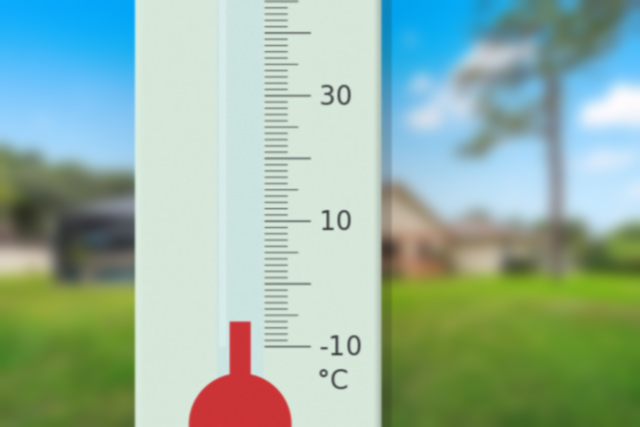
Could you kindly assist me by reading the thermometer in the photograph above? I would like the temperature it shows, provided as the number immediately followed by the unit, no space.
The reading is -6°C
